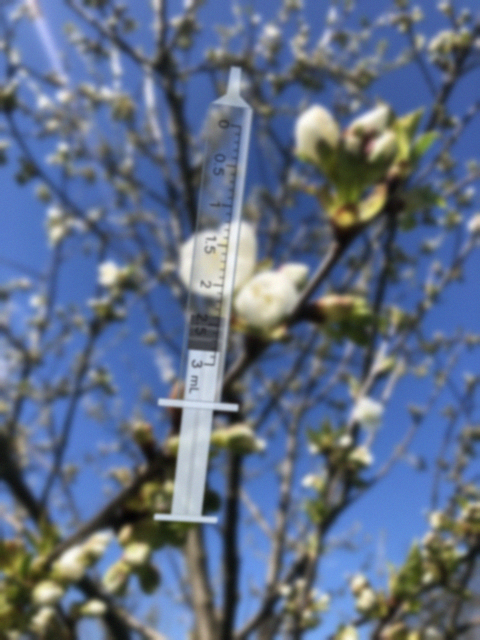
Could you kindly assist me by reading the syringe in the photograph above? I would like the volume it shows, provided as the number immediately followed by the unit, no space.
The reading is 2.4mL
